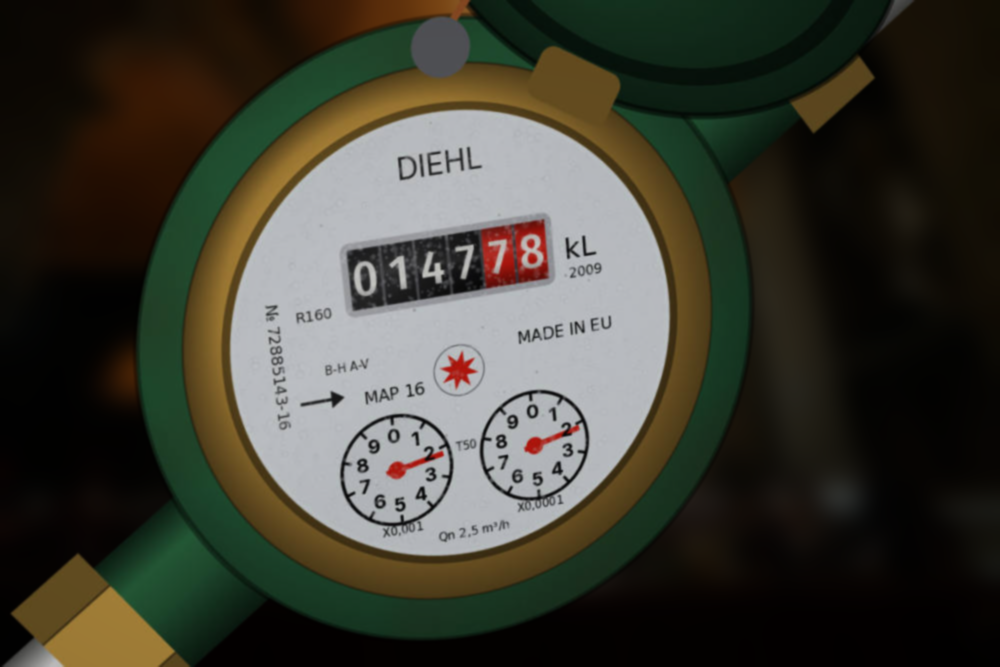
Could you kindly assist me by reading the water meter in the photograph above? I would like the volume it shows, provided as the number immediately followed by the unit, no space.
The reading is 147.7822kL
